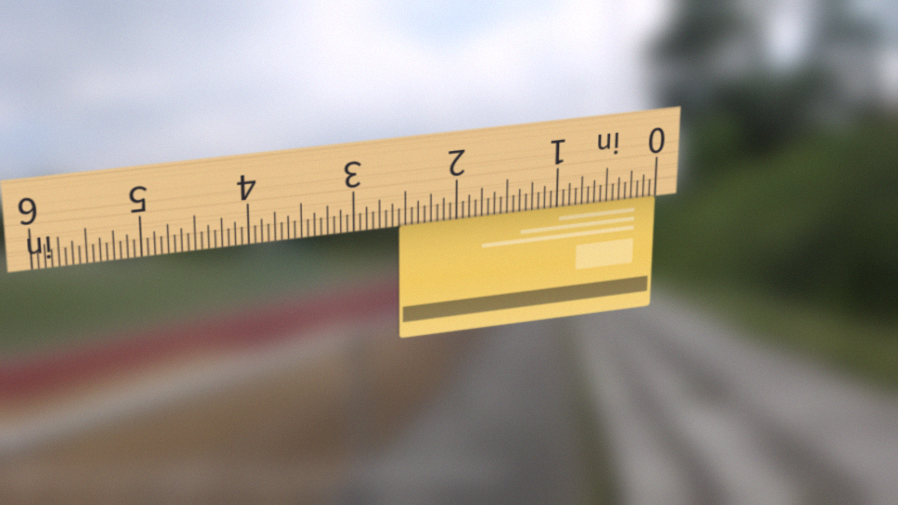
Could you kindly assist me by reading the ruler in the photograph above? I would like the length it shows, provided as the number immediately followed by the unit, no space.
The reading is 2.5625in
